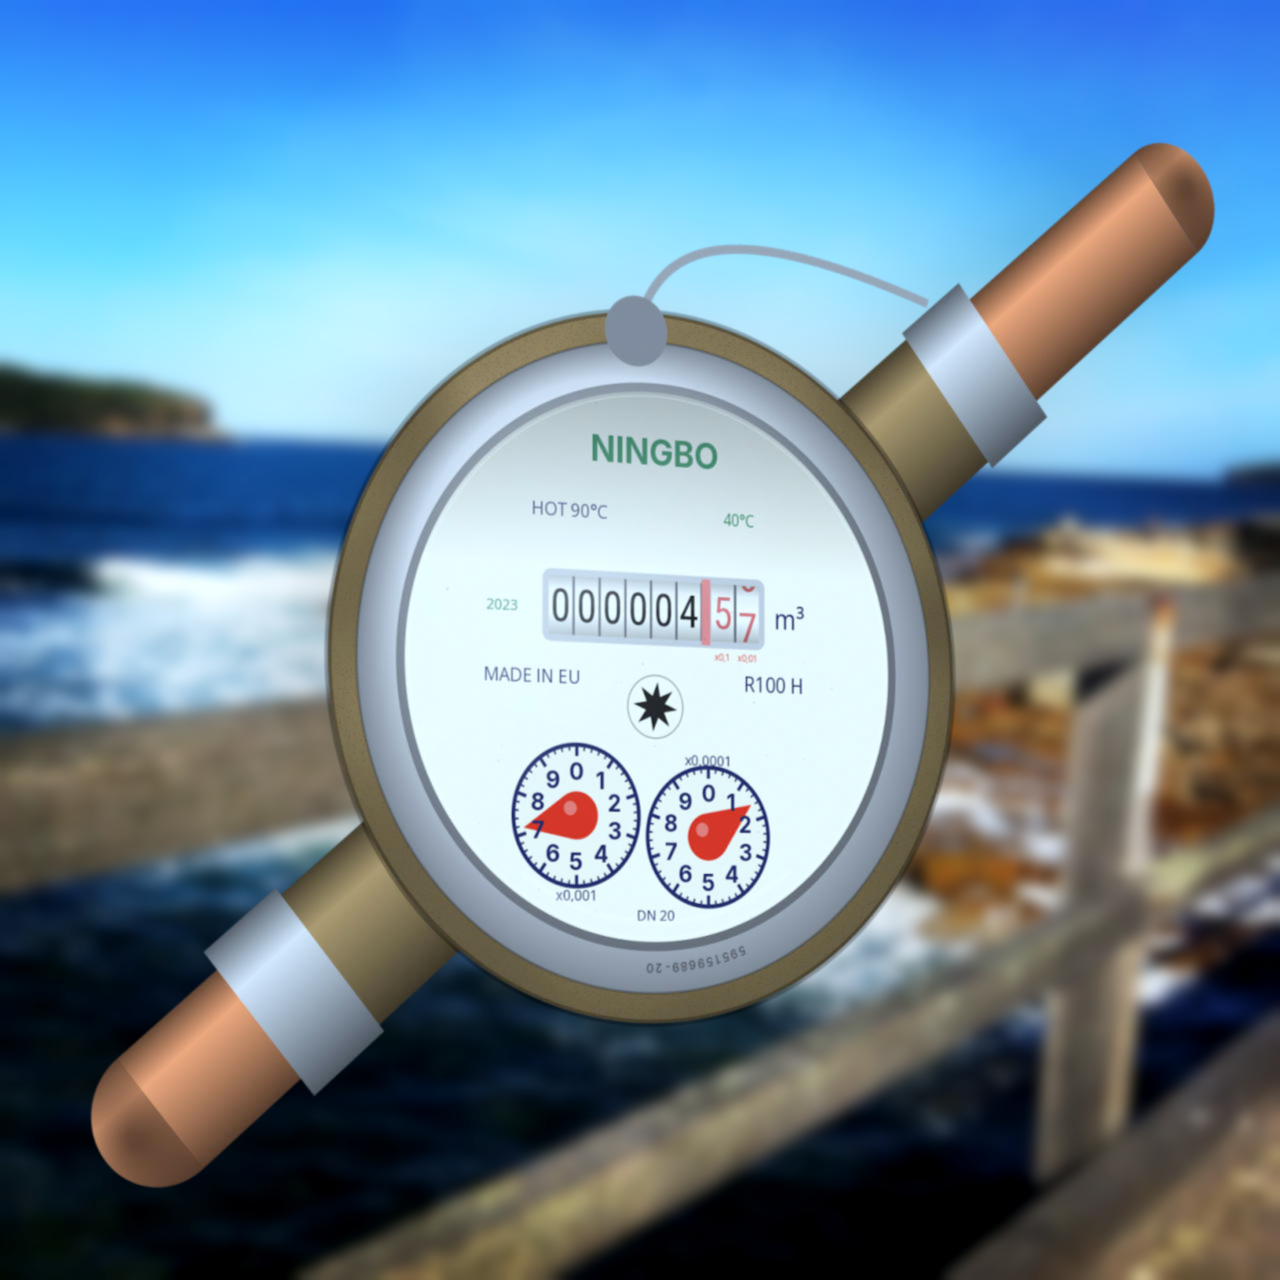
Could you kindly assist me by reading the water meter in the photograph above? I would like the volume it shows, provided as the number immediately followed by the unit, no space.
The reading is 4.5671m³
